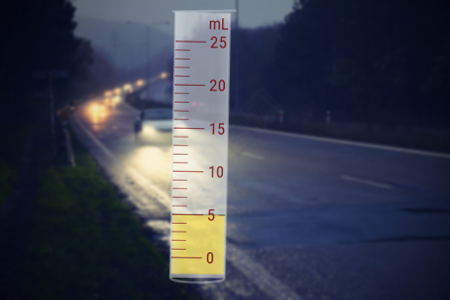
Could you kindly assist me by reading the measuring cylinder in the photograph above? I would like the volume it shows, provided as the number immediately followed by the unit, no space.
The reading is 5mL
